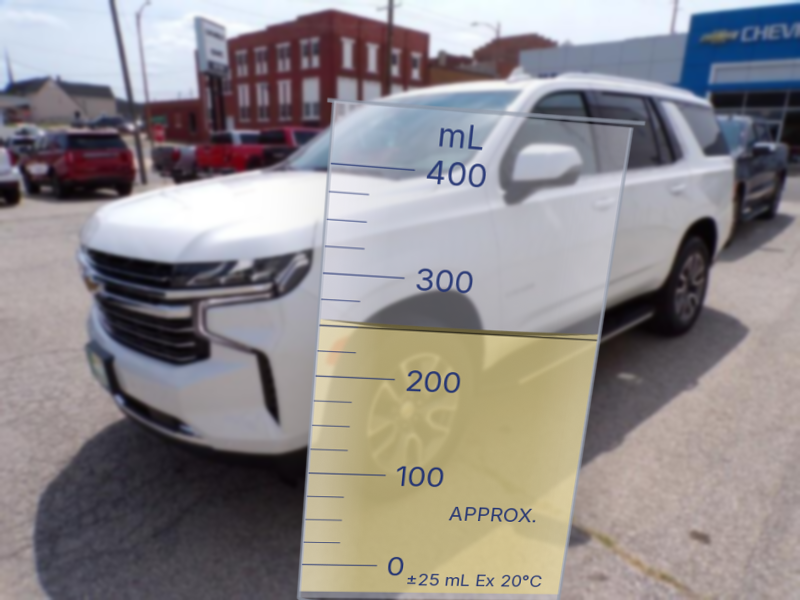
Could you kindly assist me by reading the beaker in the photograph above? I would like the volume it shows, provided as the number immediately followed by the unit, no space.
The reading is 250mL
